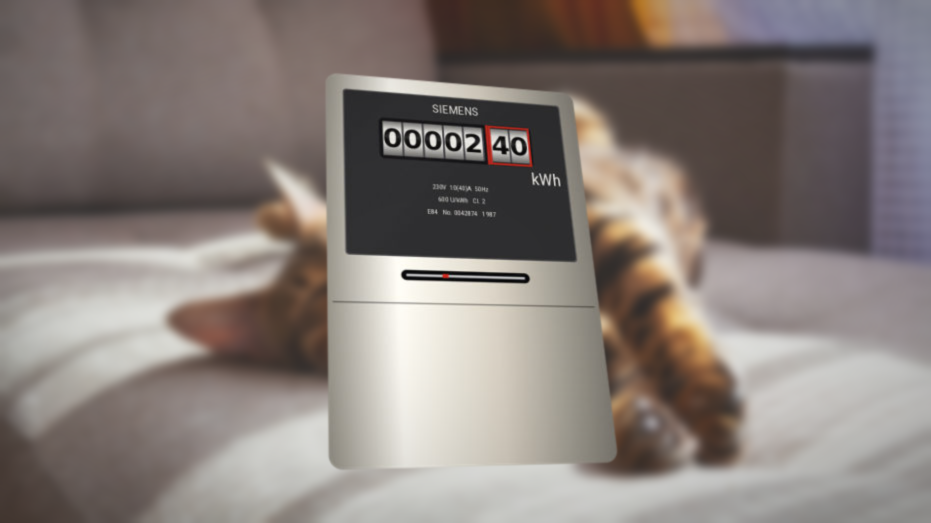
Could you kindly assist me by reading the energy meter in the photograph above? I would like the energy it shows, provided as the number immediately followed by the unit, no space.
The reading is 2.40kWh
